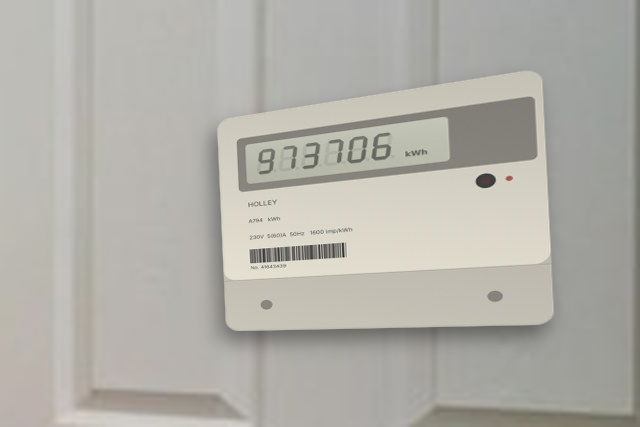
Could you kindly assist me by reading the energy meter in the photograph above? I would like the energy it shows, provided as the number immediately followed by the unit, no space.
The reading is 973706kWh
